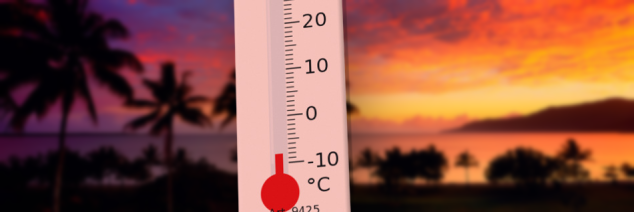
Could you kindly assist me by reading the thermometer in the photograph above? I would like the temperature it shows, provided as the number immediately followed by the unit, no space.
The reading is -8°C
